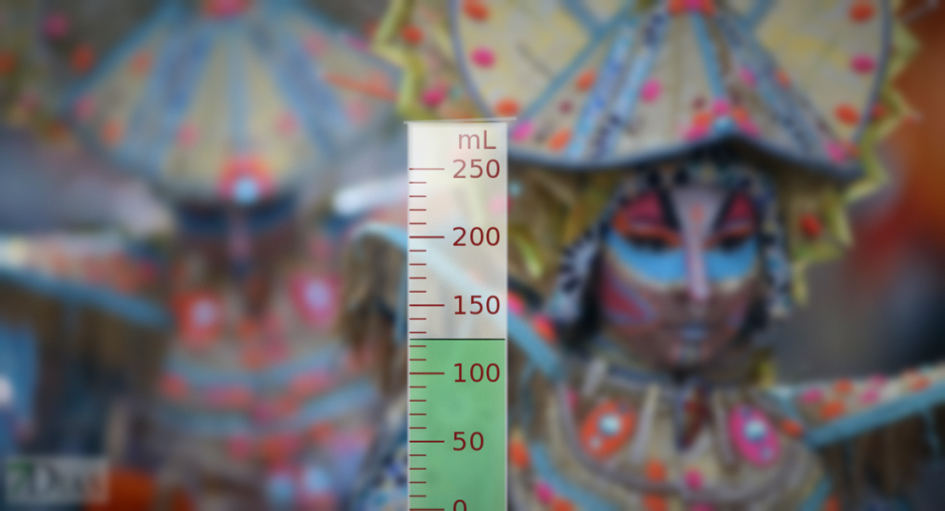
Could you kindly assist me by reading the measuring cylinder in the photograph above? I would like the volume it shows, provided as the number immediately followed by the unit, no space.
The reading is 125mL
